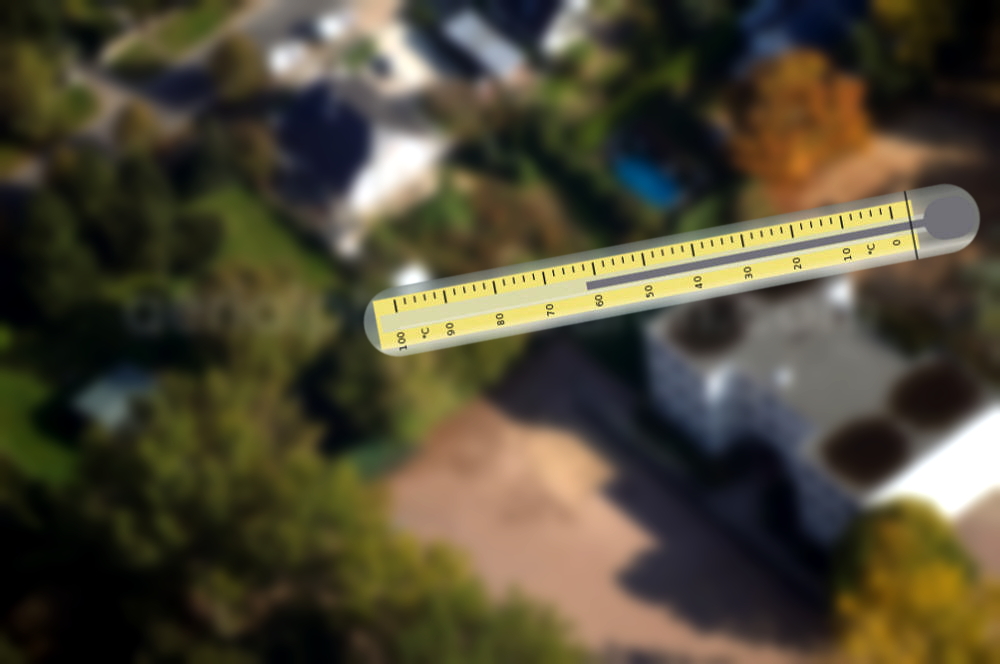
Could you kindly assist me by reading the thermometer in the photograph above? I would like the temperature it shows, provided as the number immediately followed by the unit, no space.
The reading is 62°C
